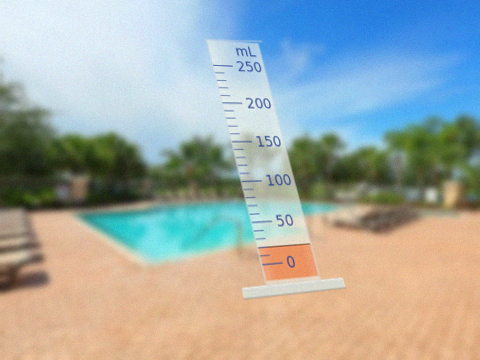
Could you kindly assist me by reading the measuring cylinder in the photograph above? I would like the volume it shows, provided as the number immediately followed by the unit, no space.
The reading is 20mL
